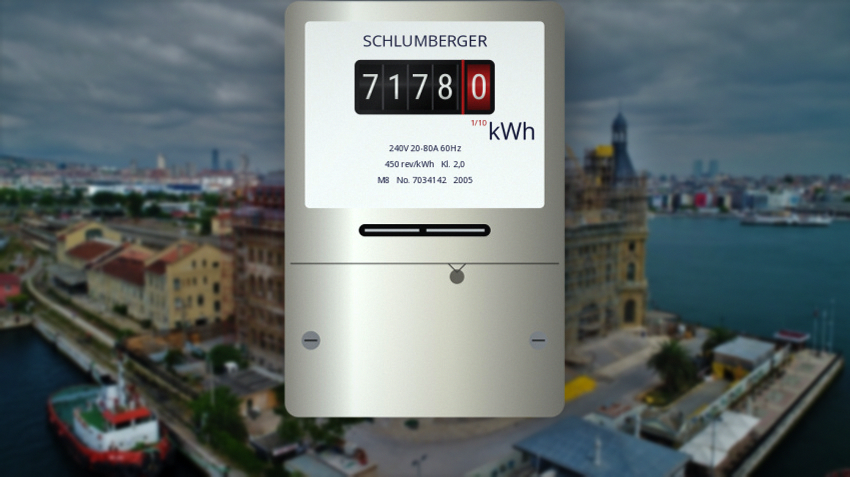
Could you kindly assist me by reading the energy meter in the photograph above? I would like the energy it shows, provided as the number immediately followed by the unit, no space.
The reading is 7178.0kWh
